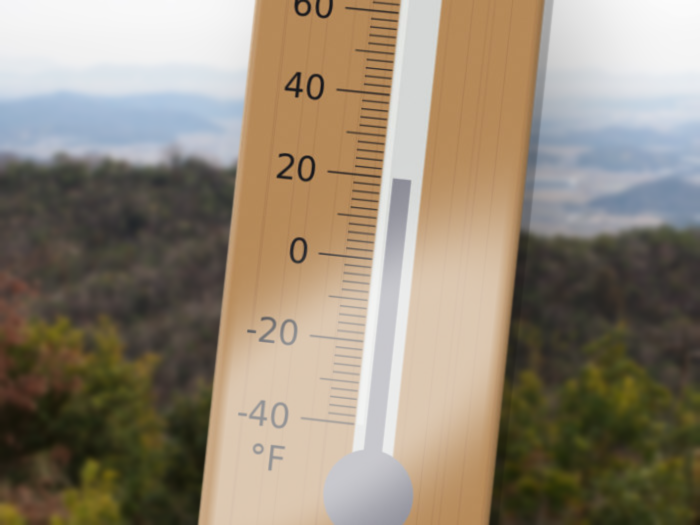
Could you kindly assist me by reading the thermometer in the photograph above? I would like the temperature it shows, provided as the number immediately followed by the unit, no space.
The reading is 20°F
